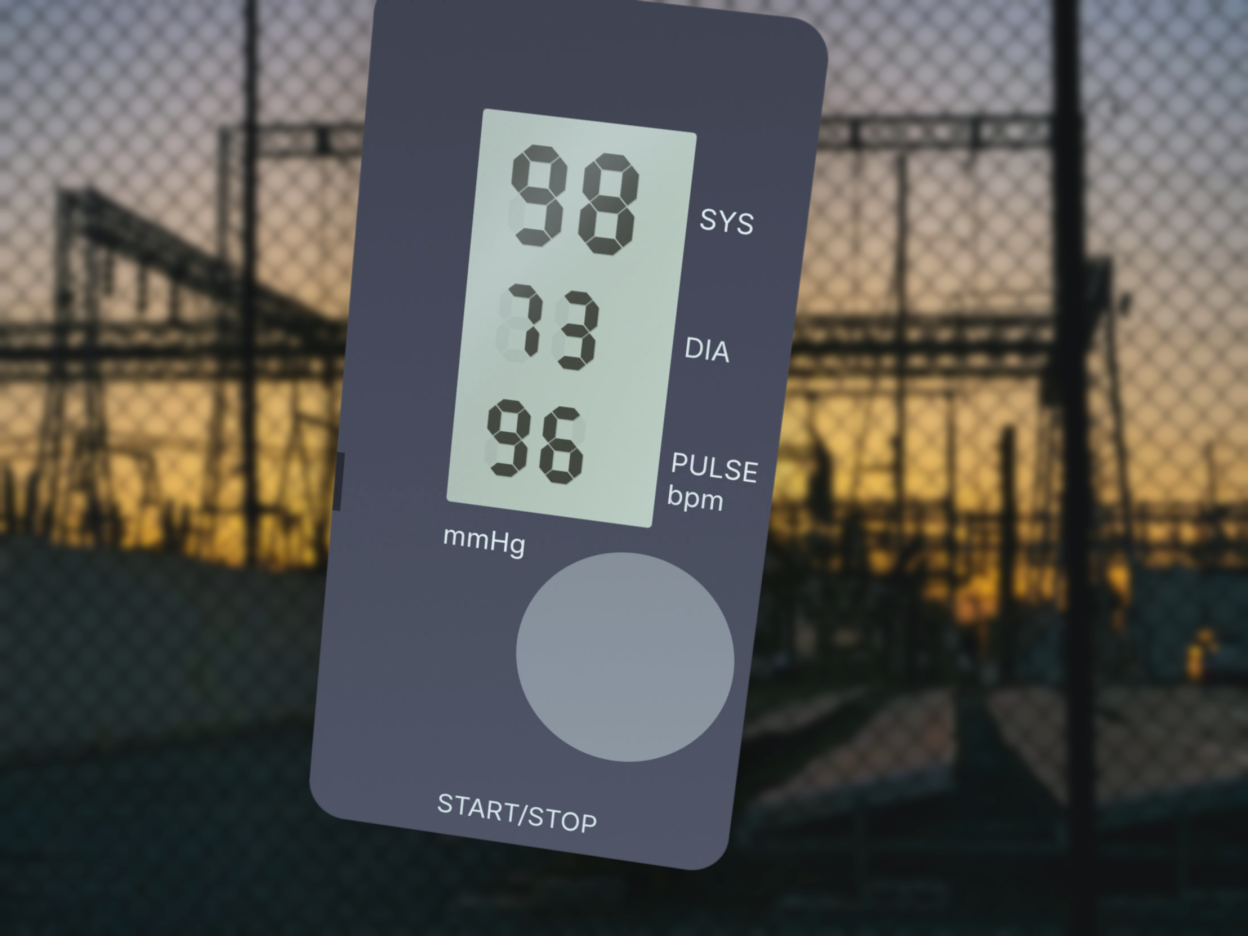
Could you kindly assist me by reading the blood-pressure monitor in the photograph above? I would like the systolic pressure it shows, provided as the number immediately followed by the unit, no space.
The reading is 98mmHg
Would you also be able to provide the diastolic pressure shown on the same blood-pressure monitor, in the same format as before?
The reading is 73mmHg
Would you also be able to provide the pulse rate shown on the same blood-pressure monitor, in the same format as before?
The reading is 96bpm
